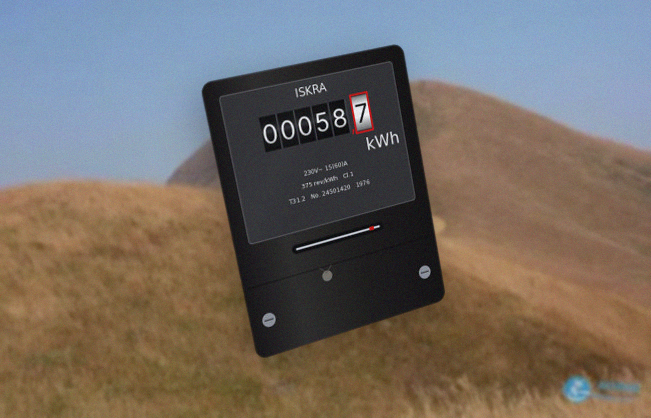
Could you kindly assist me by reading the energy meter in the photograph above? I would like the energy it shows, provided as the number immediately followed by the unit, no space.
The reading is 58.7kWh
